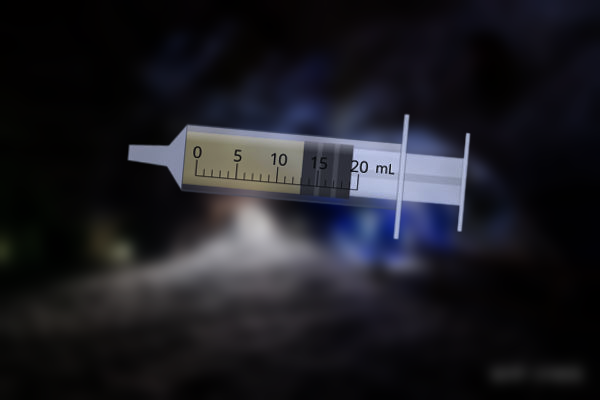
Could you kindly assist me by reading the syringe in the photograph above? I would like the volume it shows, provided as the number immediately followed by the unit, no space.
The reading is 13mL
